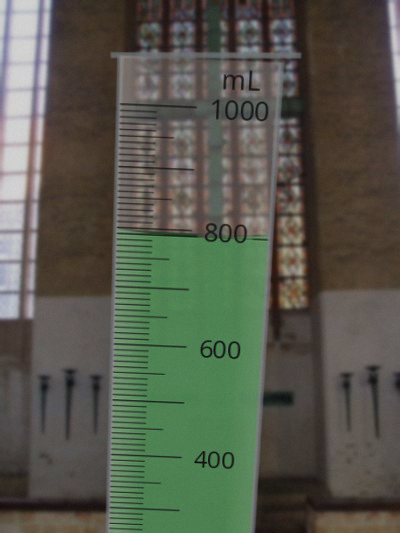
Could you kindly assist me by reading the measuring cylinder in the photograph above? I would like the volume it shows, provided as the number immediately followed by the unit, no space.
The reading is 790mL
